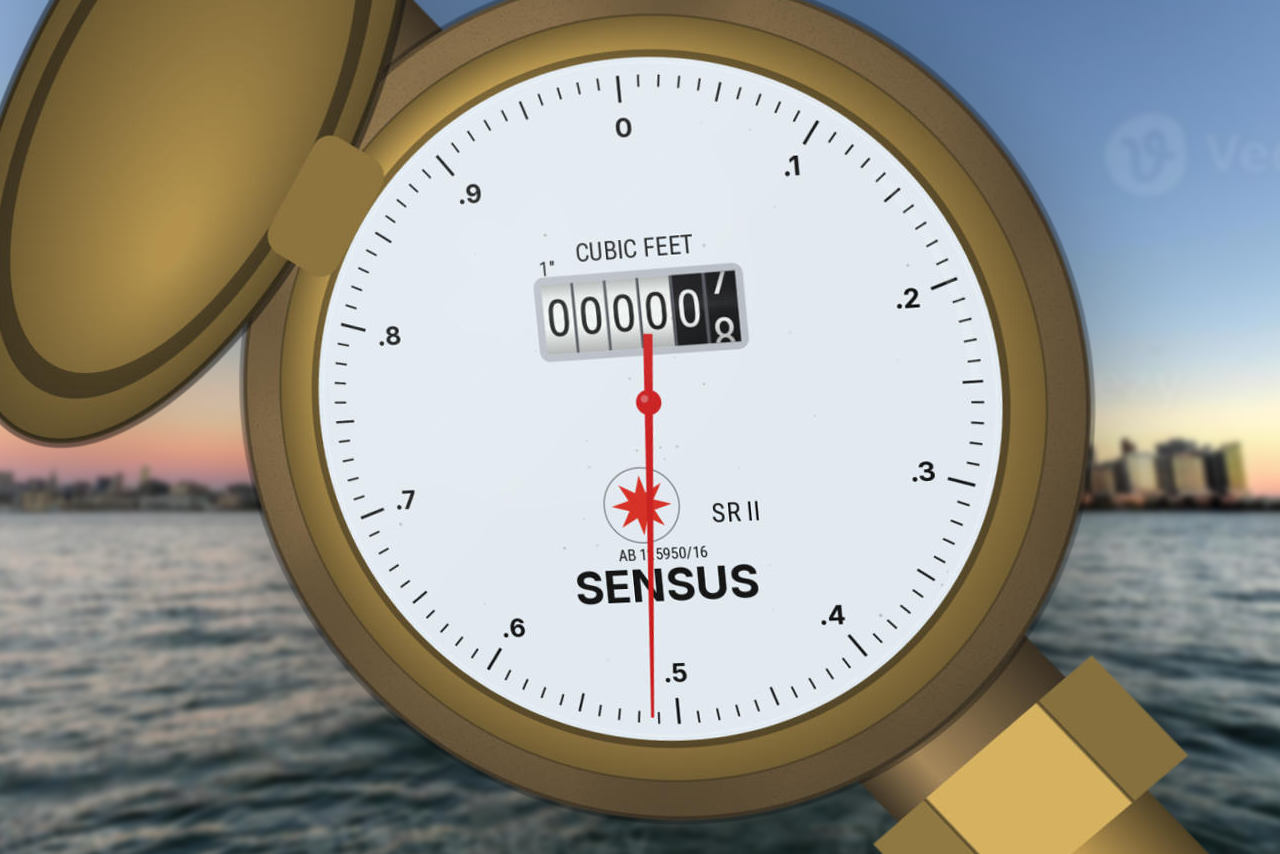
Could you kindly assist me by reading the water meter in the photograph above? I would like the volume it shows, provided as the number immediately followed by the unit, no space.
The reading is 7.51ft³
